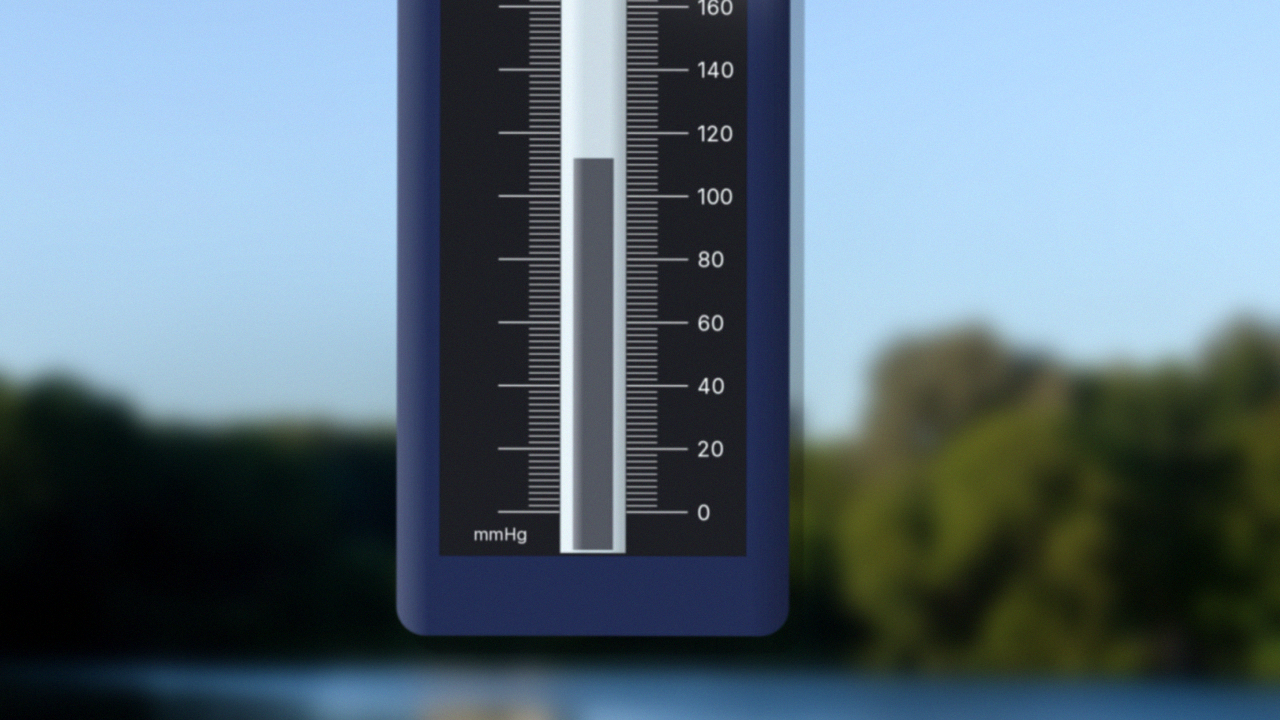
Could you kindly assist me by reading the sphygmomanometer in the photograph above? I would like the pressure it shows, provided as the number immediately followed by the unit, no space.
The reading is 112mmHg
